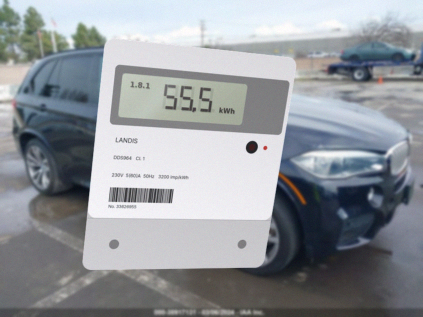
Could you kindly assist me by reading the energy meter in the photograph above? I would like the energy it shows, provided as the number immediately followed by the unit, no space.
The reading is 55.5kWh
